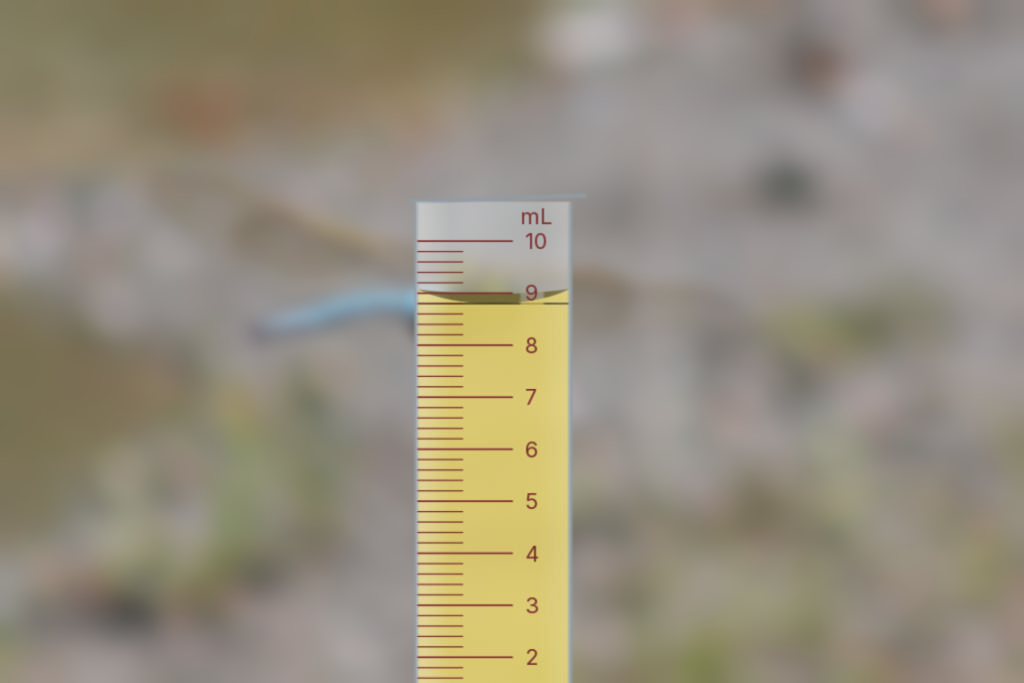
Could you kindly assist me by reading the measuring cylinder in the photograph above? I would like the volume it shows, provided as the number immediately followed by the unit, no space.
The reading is 8.8mL
